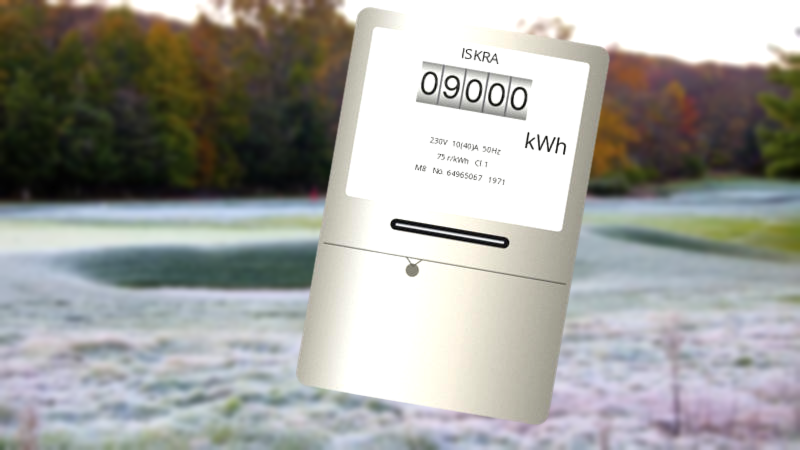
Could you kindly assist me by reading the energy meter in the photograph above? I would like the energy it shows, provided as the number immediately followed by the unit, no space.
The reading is 9000kWh
